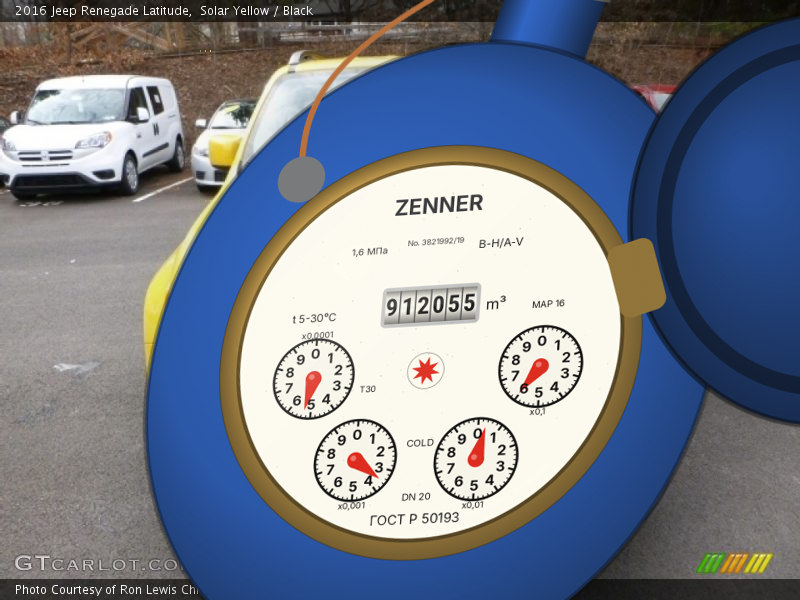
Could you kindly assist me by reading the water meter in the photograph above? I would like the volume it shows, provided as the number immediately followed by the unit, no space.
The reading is 912055.6035m³
